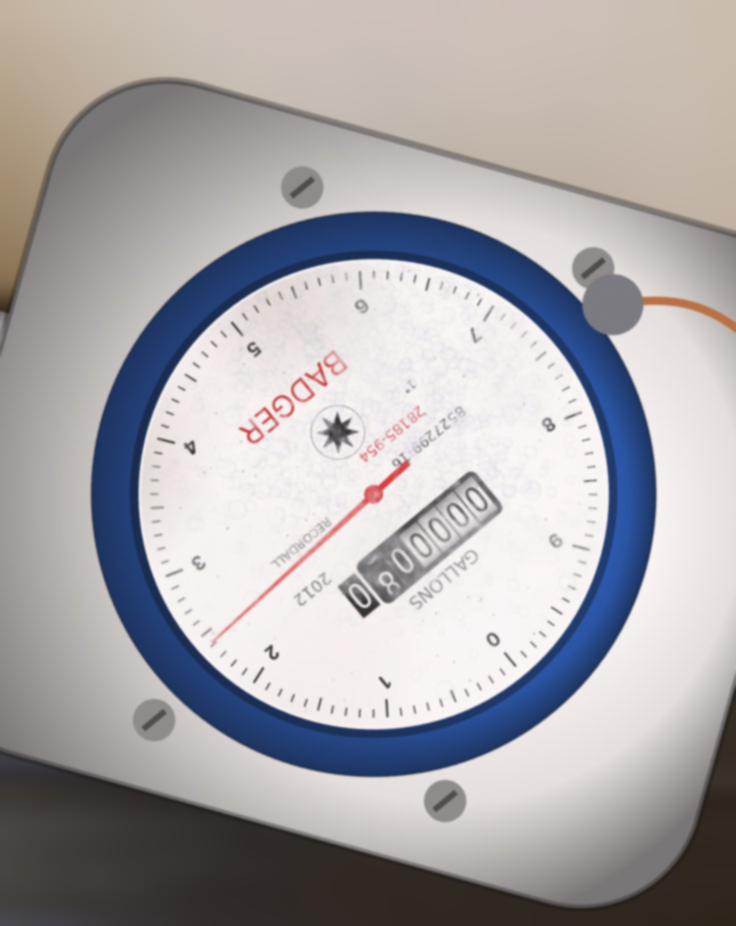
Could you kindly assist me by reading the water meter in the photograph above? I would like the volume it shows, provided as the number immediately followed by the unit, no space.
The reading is 82.4gal
